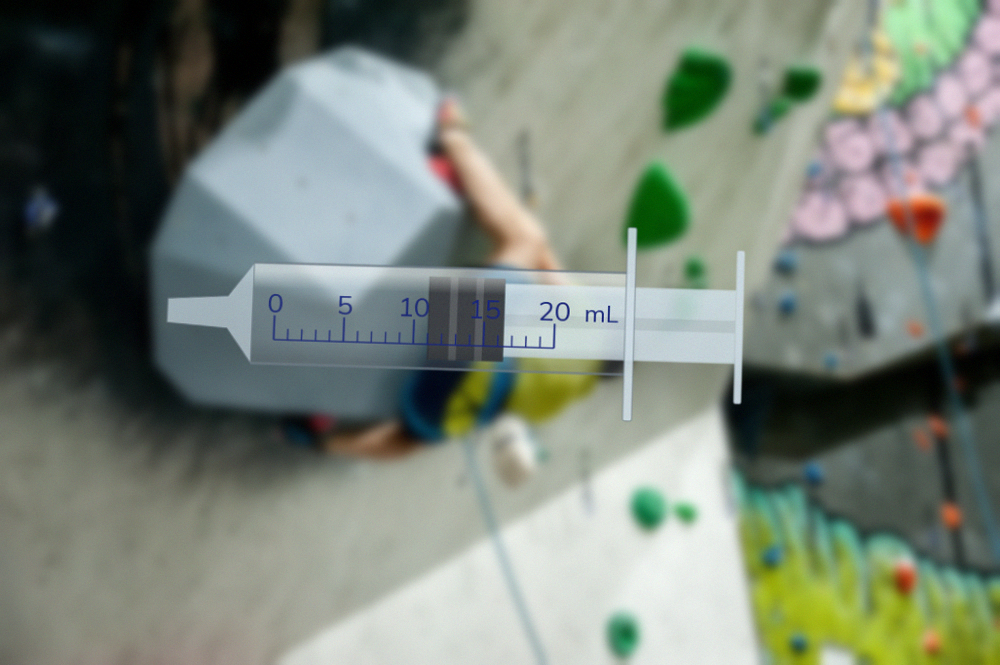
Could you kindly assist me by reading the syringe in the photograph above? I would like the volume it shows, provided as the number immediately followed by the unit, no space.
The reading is 11mL
